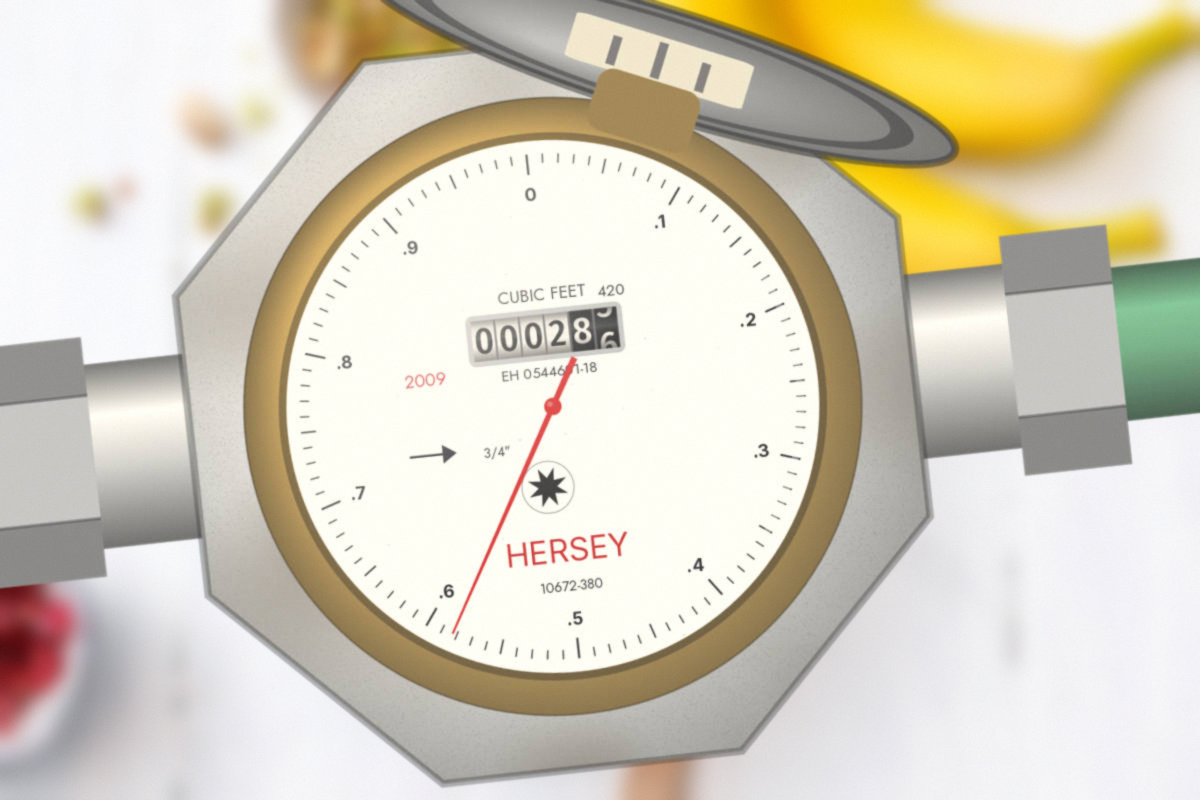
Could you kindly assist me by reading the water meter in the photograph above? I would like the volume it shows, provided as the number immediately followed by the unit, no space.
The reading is 285.58ft³
